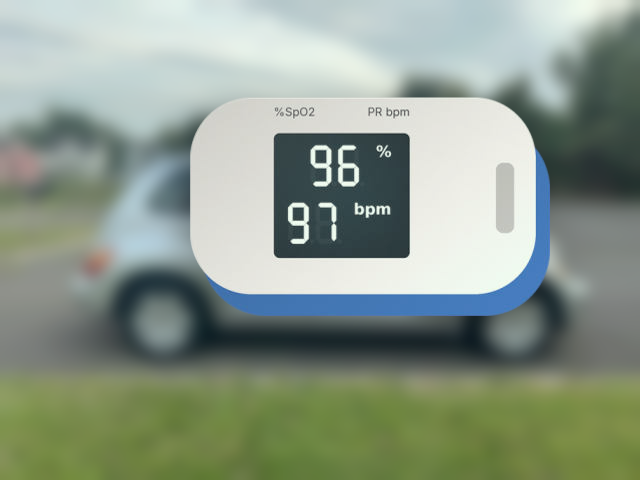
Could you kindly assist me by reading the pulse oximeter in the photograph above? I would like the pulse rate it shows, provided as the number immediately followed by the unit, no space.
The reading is 97bpm
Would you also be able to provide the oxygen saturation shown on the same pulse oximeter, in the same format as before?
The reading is 96%
